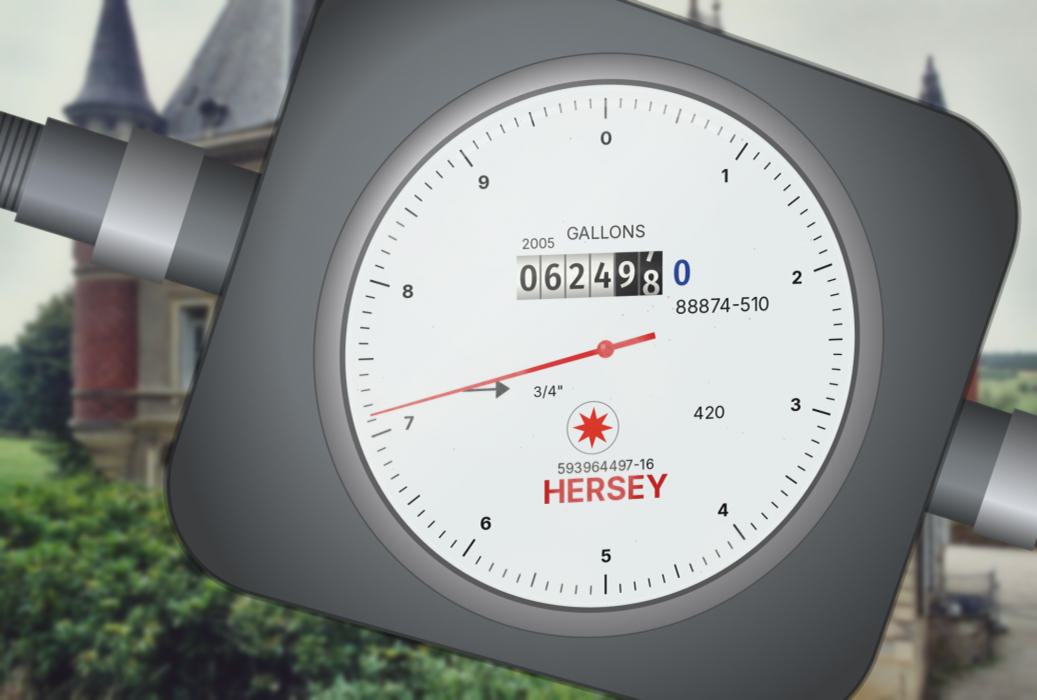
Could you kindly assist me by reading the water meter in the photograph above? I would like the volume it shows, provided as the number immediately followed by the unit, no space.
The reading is 624977.1gal
